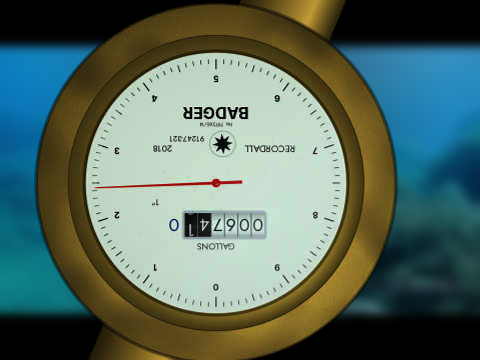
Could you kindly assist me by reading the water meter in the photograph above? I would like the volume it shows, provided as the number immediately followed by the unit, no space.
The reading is 67412.4gal
